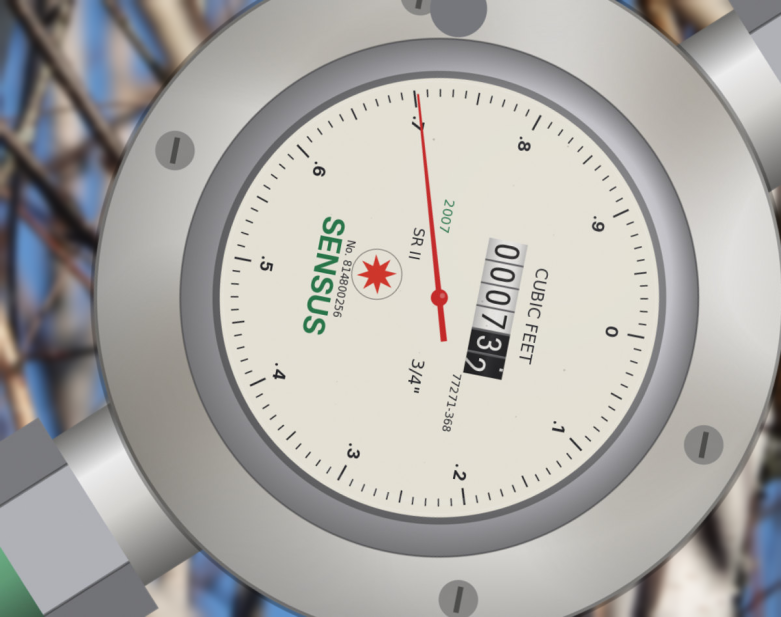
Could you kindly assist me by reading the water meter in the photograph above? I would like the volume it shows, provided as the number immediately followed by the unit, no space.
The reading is 731.70ft³
